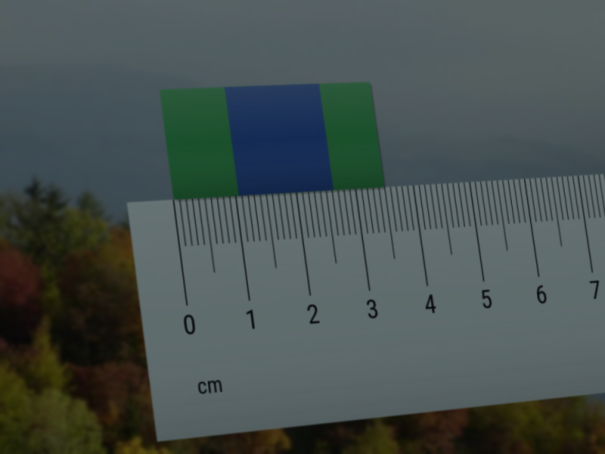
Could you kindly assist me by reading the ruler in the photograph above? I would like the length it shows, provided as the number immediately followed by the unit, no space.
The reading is 3.5cm
